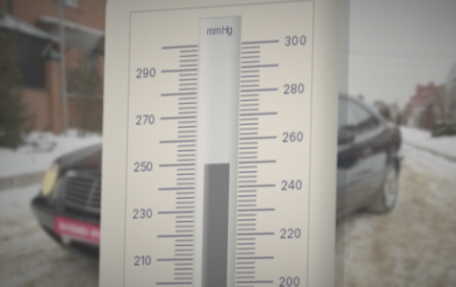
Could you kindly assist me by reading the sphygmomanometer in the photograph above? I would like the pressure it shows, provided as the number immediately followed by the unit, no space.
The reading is 250mmHg
